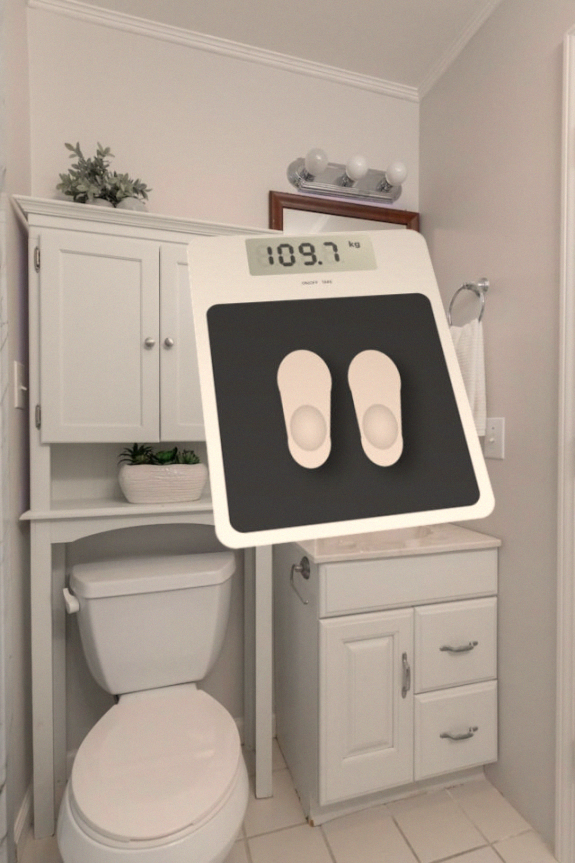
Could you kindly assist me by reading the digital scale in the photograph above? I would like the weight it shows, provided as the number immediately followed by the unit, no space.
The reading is 109.7kg
